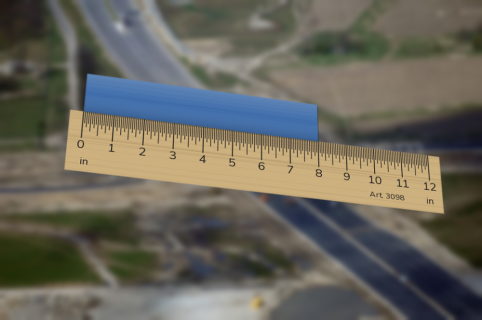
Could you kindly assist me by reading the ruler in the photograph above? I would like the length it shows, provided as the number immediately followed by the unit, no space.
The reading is 8in
